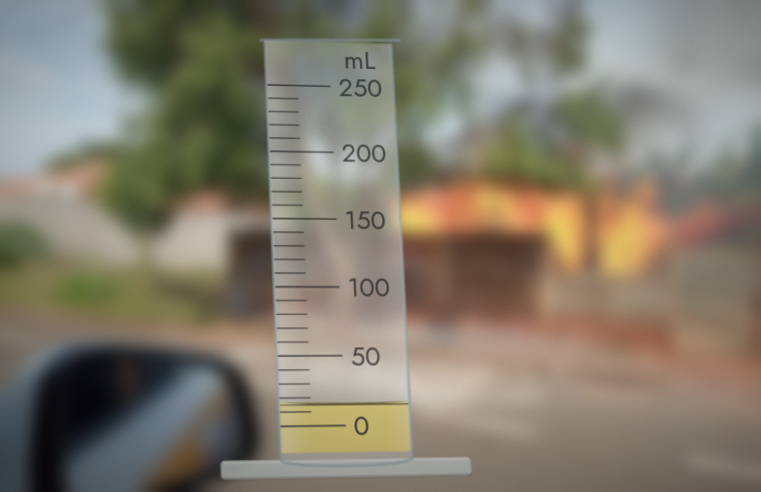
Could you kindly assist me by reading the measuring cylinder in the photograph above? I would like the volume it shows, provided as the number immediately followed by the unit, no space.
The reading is 15mL
